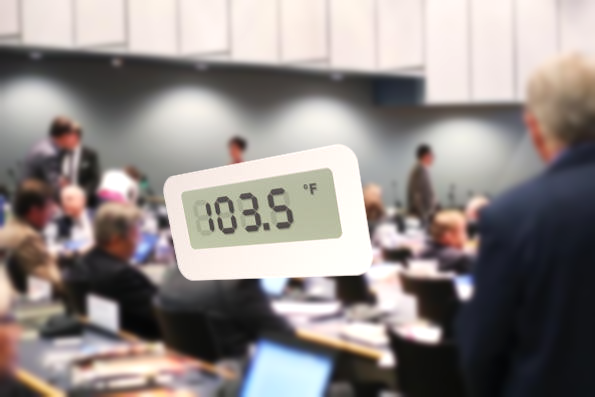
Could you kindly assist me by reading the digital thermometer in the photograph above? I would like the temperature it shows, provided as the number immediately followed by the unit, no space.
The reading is 103.5°F
